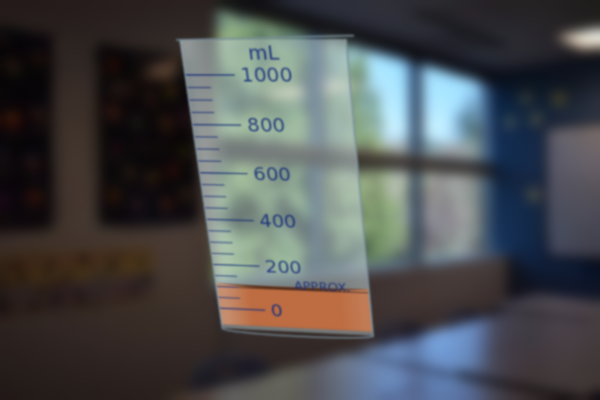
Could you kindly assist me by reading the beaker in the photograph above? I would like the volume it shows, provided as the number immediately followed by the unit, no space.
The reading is 100mL
